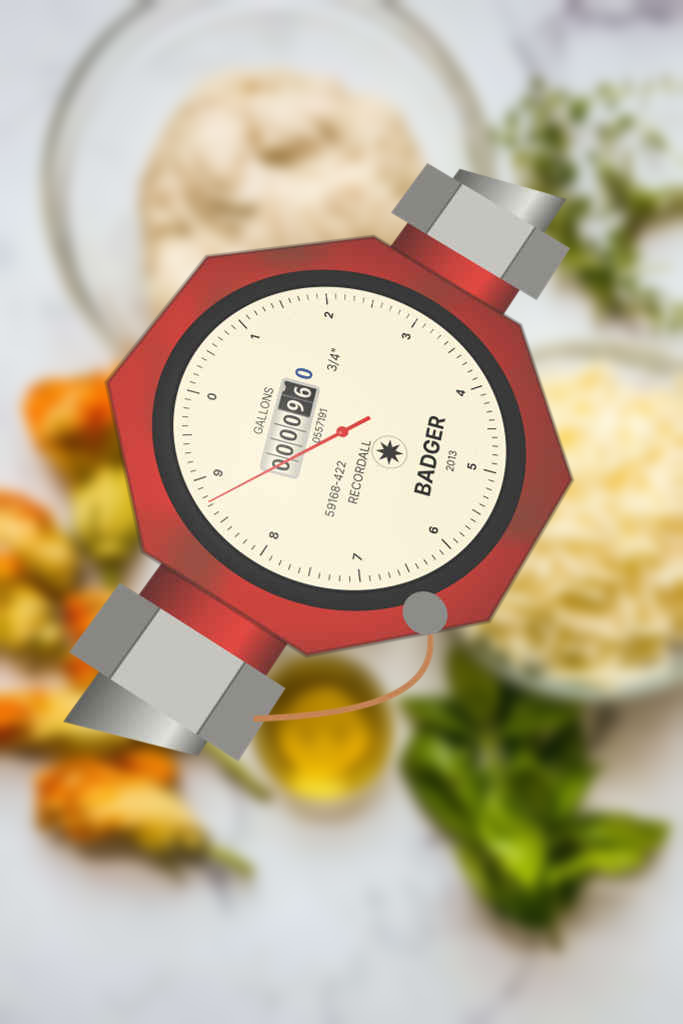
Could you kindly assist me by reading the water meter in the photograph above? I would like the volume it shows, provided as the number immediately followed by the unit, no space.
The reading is 958.7gal
